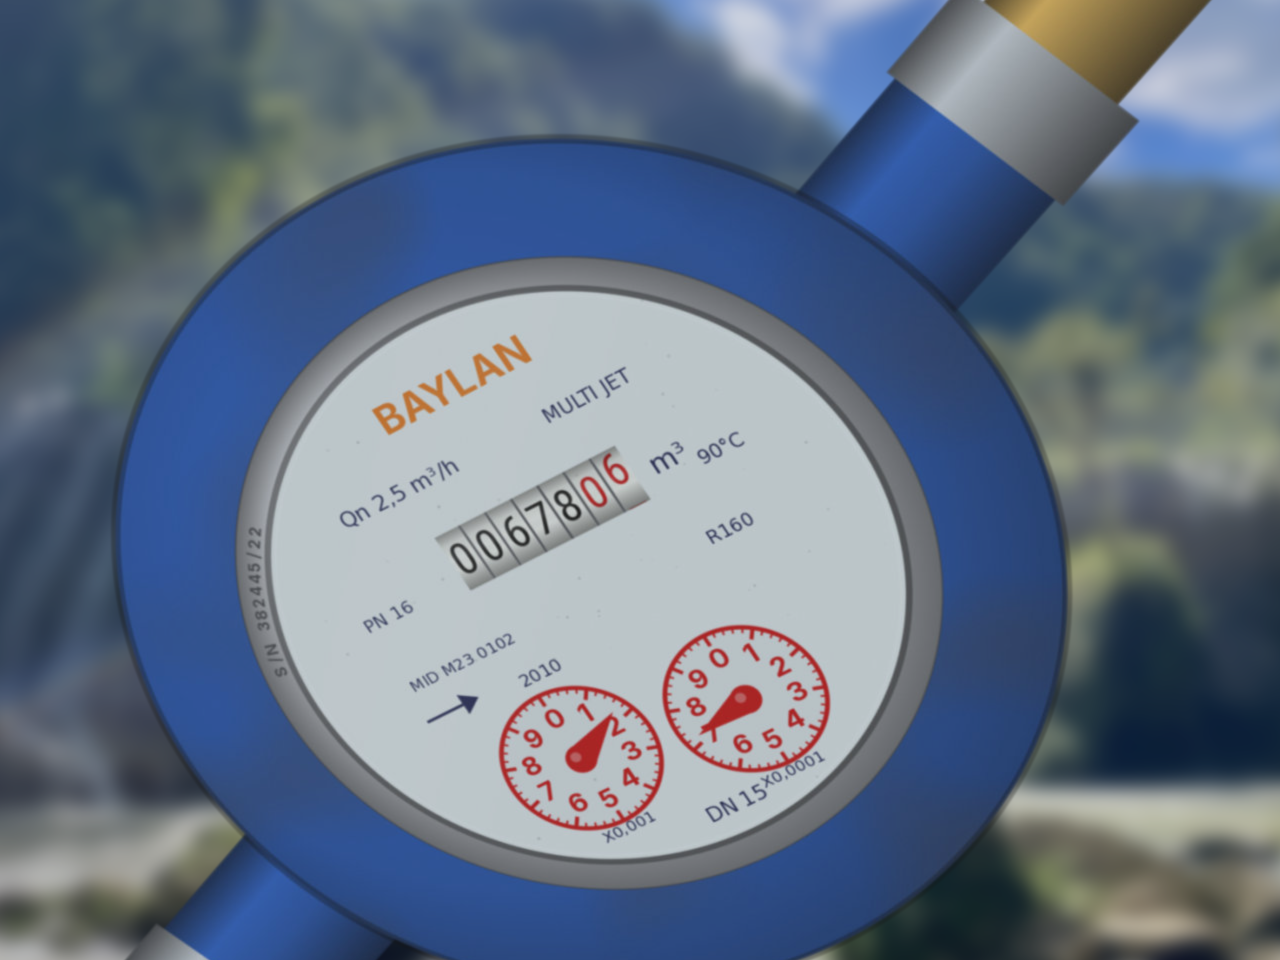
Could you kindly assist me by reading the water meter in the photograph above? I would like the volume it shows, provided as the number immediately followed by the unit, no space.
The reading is 678.0617m³
